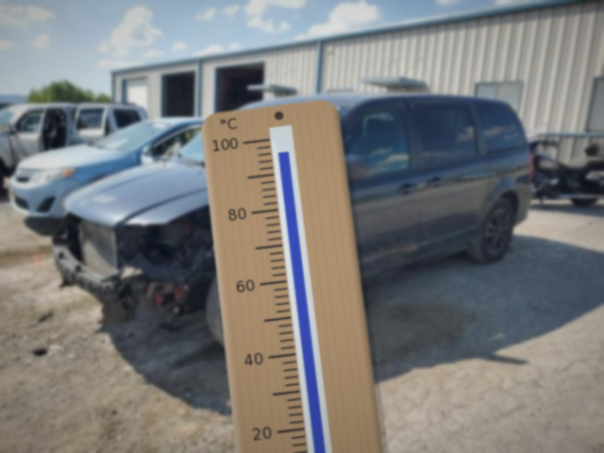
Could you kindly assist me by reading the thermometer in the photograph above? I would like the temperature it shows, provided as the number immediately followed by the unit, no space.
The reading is 96°C
